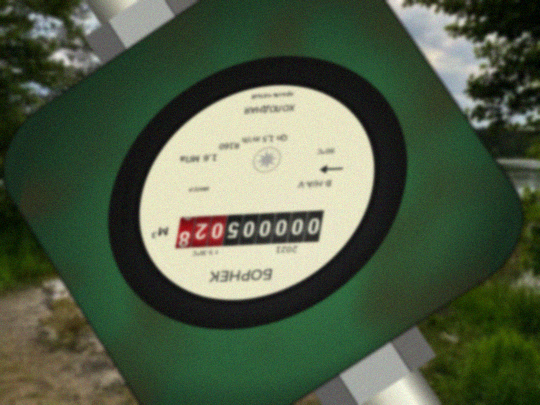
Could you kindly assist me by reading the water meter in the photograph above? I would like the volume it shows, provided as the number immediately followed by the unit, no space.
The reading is 5.028m³
